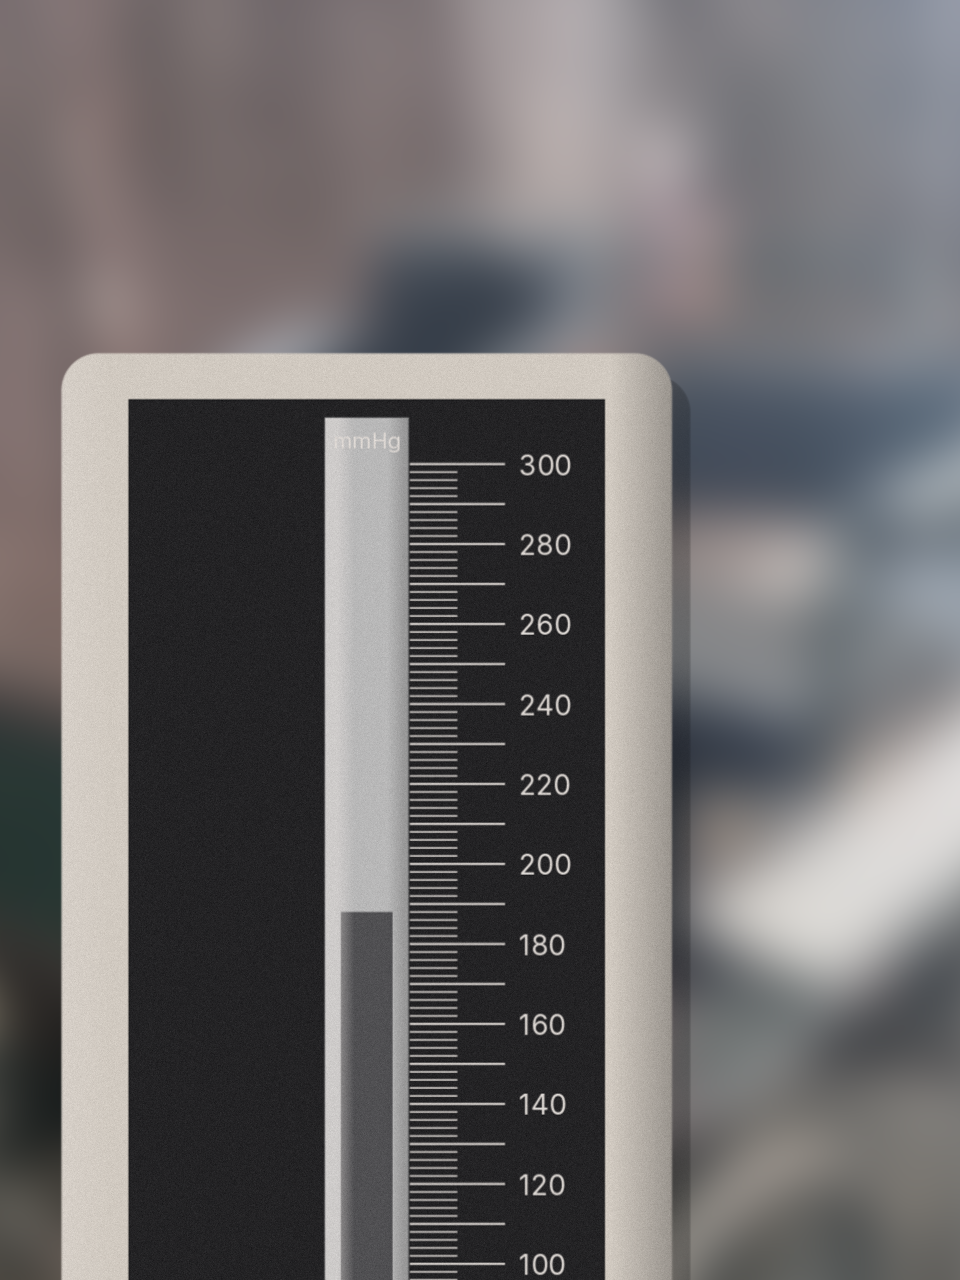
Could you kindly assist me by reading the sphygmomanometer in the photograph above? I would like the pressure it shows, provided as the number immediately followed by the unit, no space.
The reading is 188mmHg
